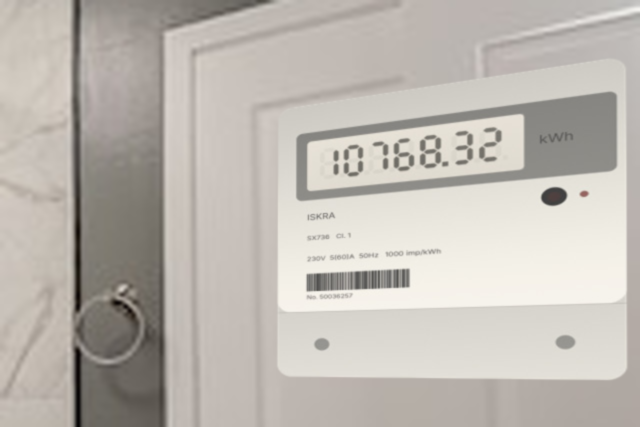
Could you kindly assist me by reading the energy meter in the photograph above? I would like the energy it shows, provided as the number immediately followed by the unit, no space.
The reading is 10768.32kWh
